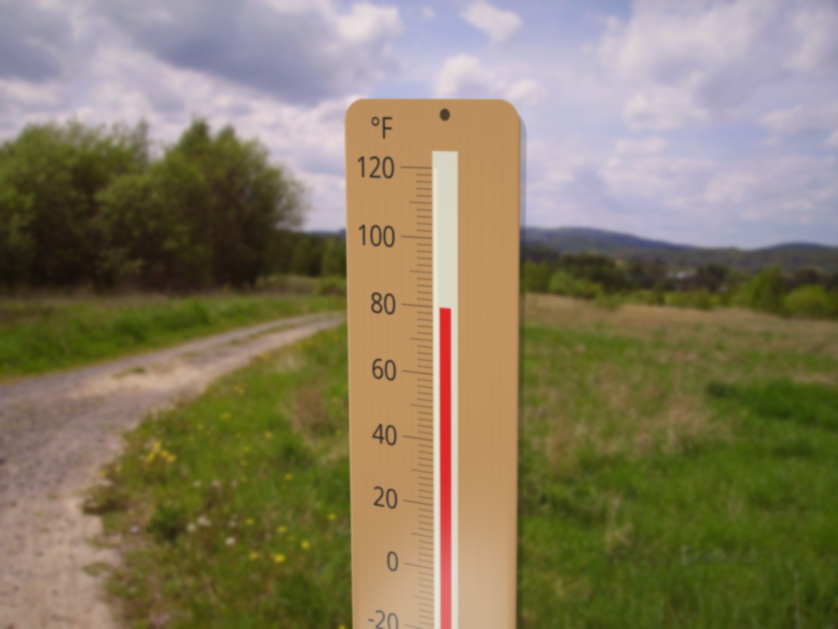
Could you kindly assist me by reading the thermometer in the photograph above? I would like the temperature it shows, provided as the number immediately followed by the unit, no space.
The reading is 80°F
